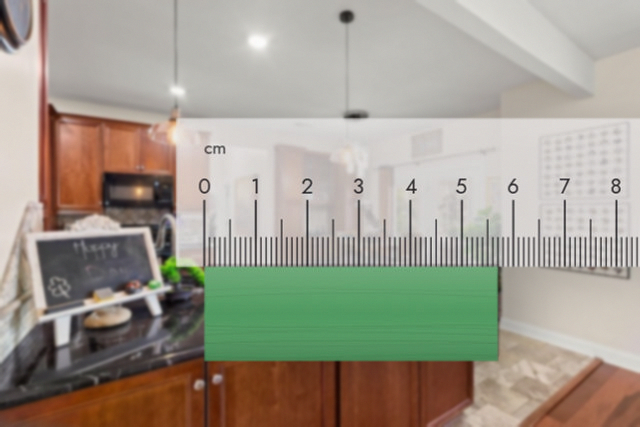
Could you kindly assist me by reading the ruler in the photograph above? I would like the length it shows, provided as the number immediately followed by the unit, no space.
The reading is 5.7cm
